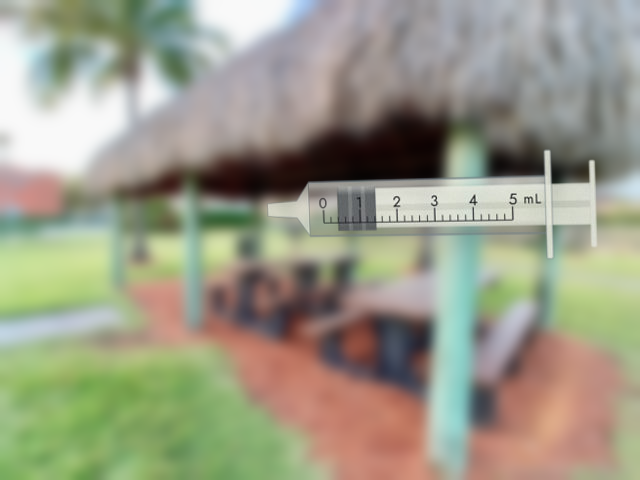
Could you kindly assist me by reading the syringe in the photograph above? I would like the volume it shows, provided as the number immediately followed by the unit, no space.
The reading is 0.4mL
